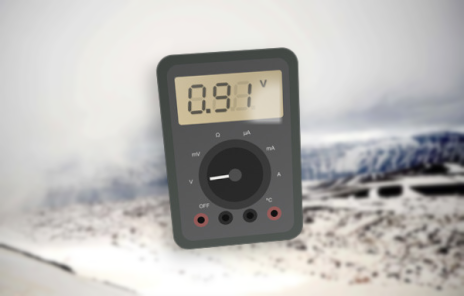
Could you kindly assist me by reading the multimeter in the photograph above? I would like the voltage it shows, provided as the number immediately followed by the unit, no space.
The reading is 0.91V
